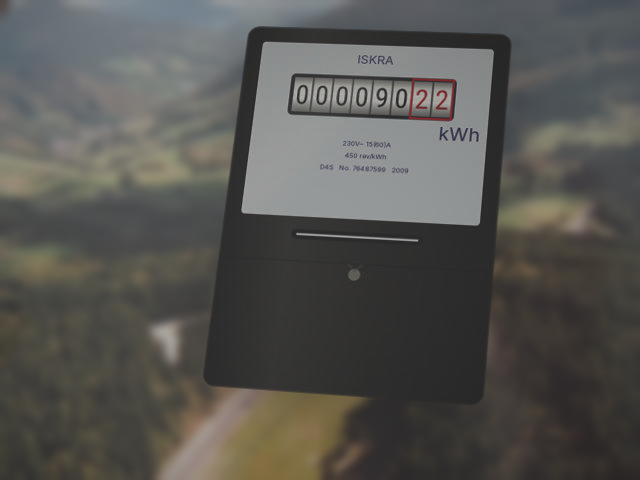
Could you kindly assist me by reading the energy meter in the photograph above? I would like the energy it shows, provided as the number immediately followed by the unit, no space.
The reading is 90.22kWh
